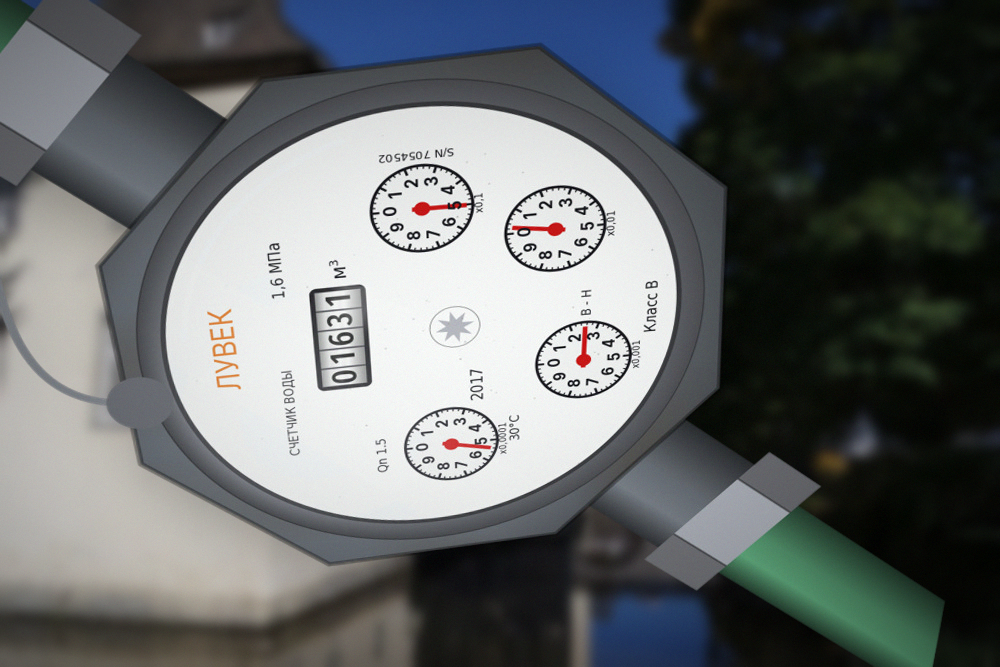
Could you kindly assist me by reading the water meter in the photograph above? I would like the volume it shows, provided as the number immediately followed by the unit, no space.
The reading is 1631.5025m³
